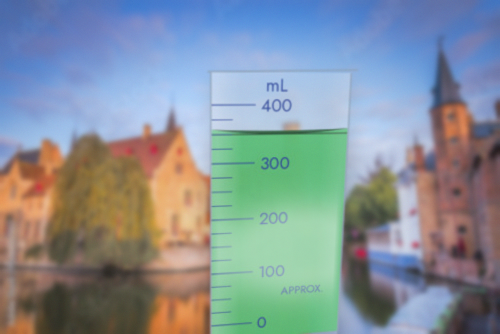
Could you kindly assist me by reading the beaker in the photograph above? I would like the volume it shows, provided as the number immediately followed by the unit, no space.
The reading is 350mL
